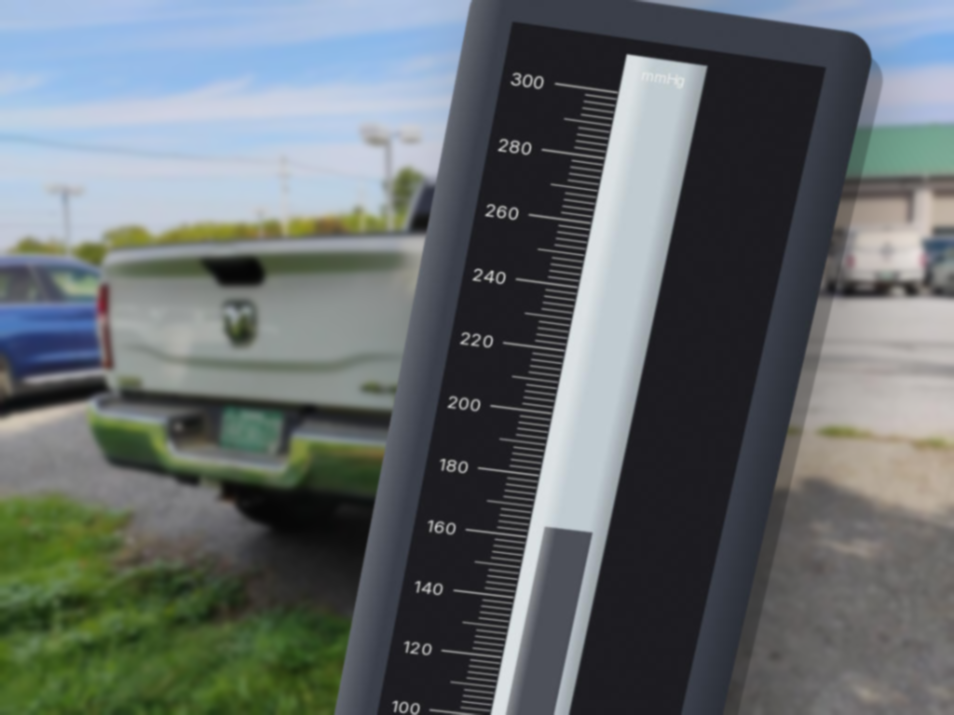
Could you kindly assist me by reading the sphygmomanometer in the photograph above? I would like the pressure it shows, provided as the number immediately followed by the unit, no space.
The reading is 164mmHg
